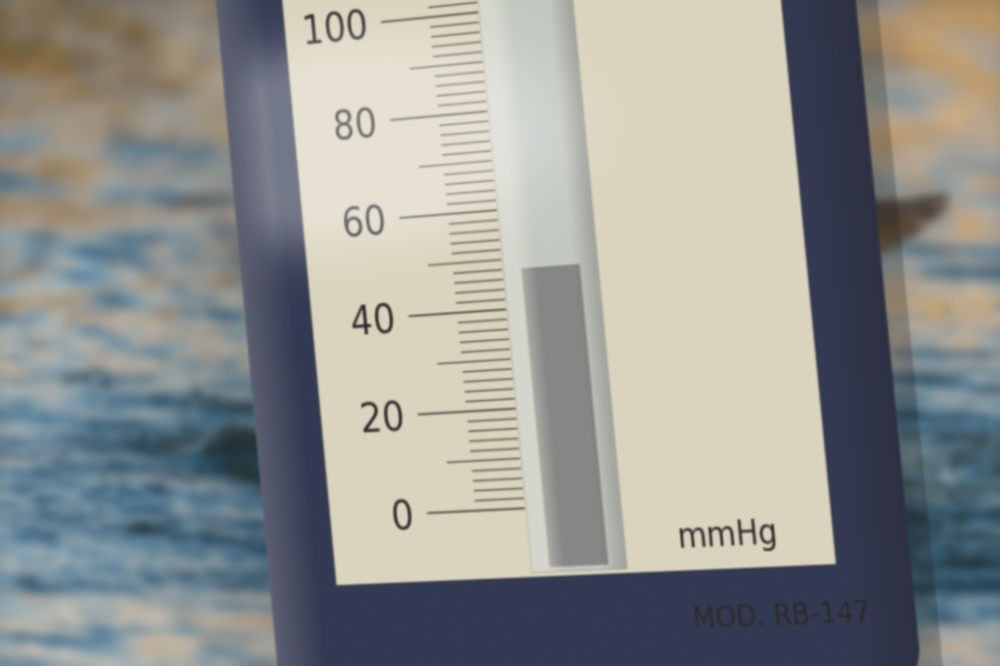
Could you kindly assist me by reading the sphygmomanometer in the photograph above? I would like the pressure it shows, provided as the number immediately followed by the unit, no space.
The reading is 48mmHg
